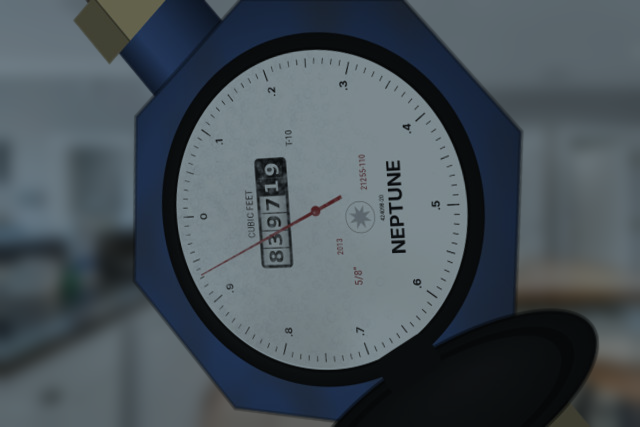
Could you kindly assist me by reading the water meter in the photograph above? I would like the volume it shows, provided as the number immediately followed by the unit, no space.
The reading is 839718.93ft³
